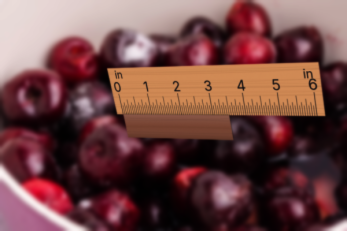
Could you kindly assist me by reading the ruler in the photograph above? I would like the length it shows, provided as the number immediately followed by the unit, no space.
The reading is 3.5in
